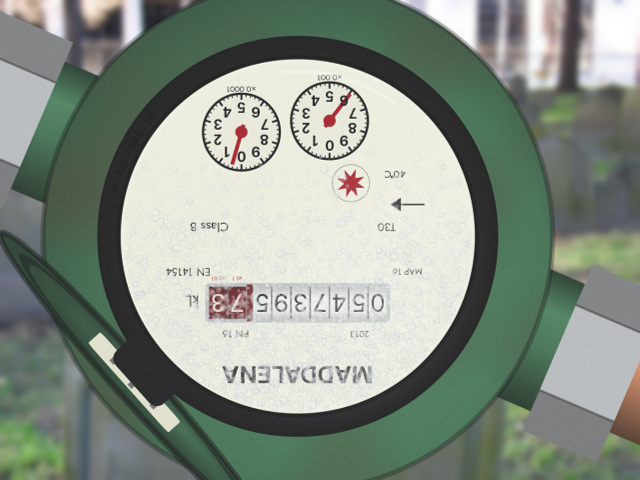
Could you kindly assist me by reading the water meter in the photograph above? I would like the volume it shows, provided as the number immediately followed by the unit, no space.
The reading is 547395.7360kL
